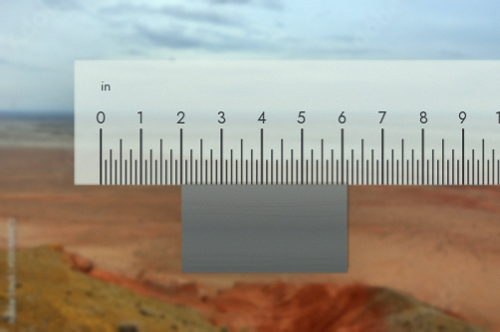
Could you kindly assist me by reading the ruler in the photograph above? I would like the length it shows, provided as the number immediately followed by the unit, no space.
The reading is 4.125in
